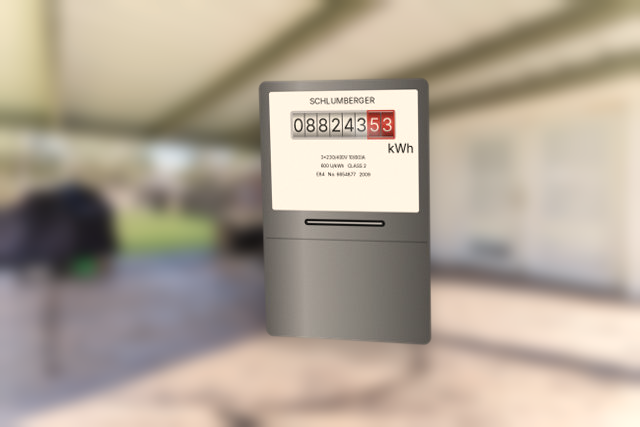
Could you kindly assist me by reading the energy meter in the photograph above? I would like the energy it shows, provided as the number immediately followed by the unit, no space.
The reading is 88243.53kWh
